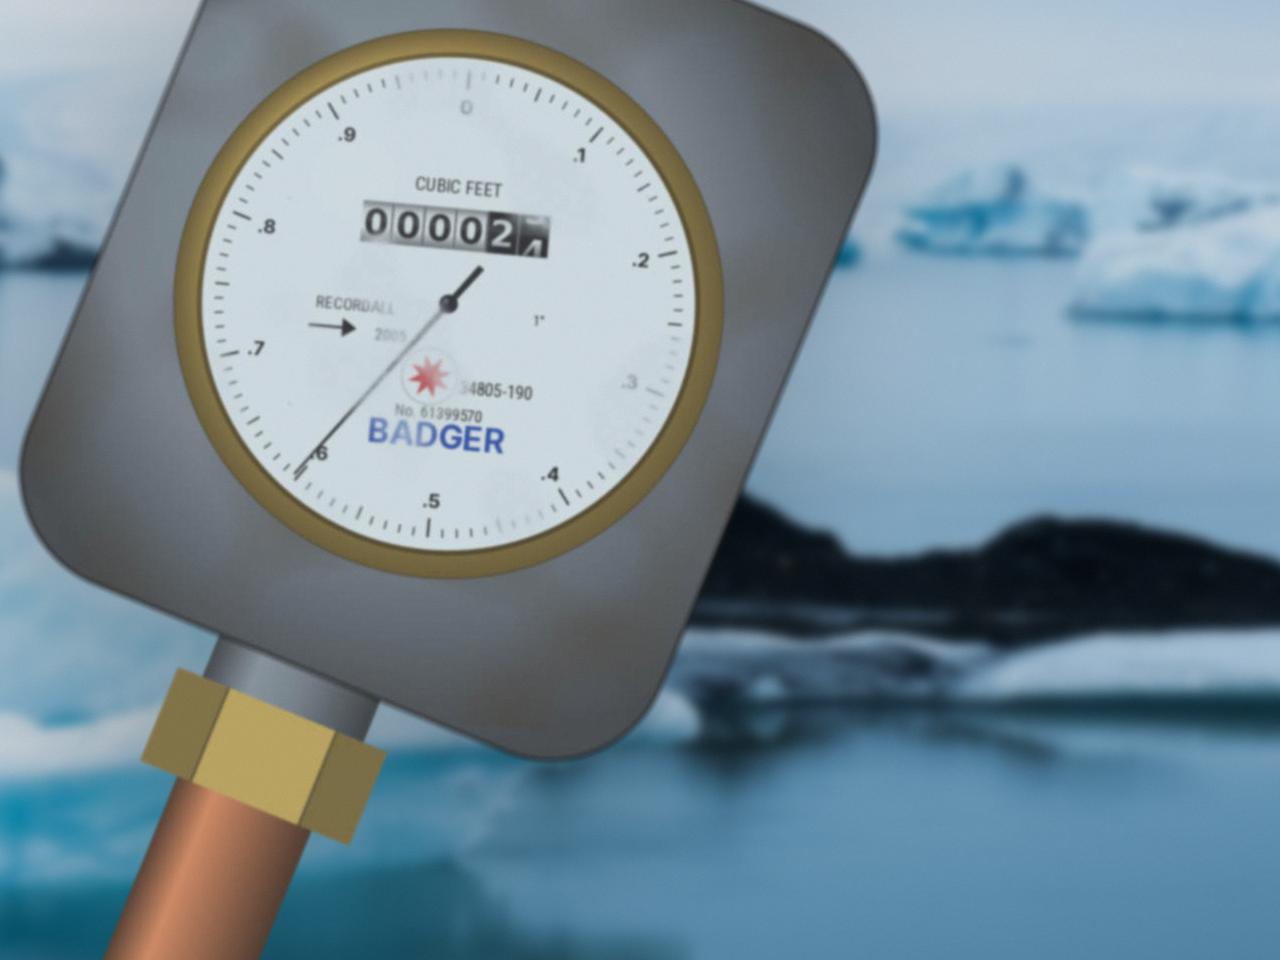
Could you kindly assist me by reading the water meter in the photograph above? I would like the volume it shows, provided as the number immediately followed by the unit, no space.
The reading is 23.60ft³
